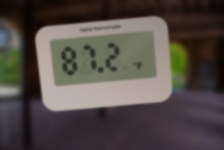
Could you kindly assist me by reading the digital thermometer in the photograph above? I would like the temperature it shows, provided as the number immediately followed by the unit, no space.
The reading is 87.2°F
